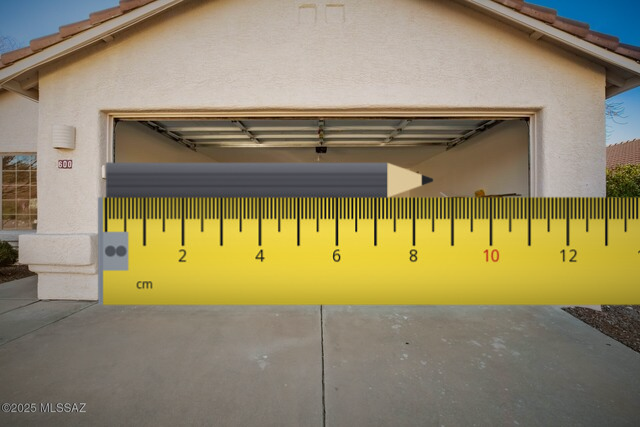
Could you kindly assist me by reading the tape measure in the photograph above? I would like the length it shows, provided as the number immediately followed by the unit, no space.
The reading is 8.5cm
